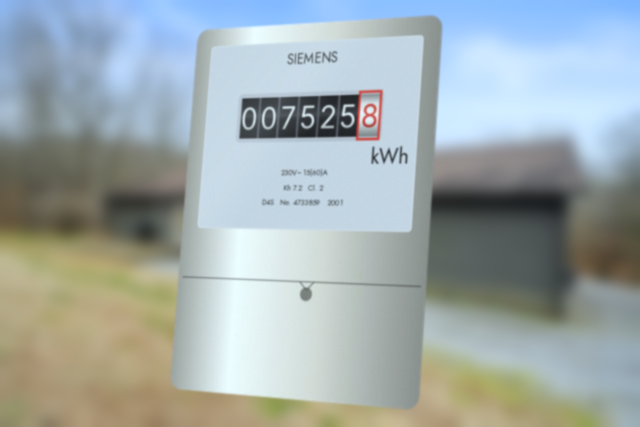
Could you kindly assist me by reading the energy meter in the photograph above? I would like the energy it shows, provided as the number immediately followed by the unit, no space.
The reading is 7525.8kWh
